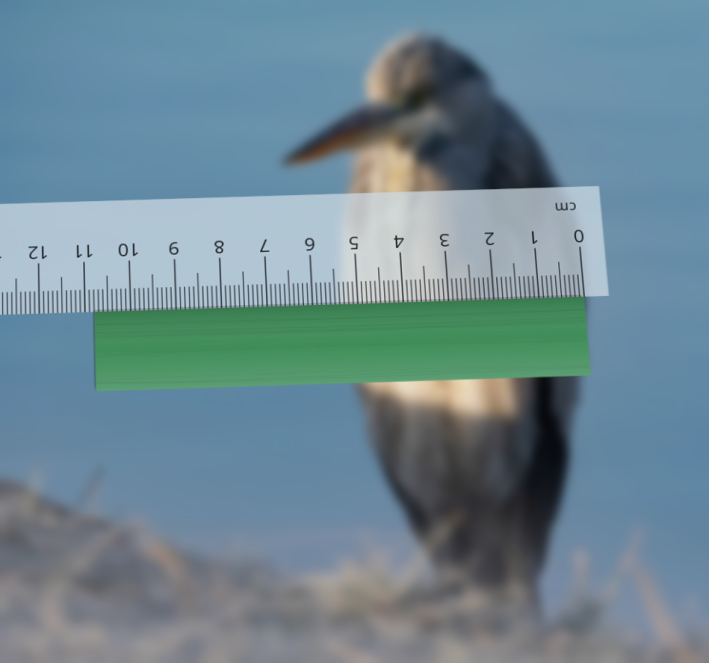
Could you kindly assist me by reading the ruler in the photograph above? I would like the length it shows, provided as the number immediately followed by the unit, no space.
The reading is 10.8cm
